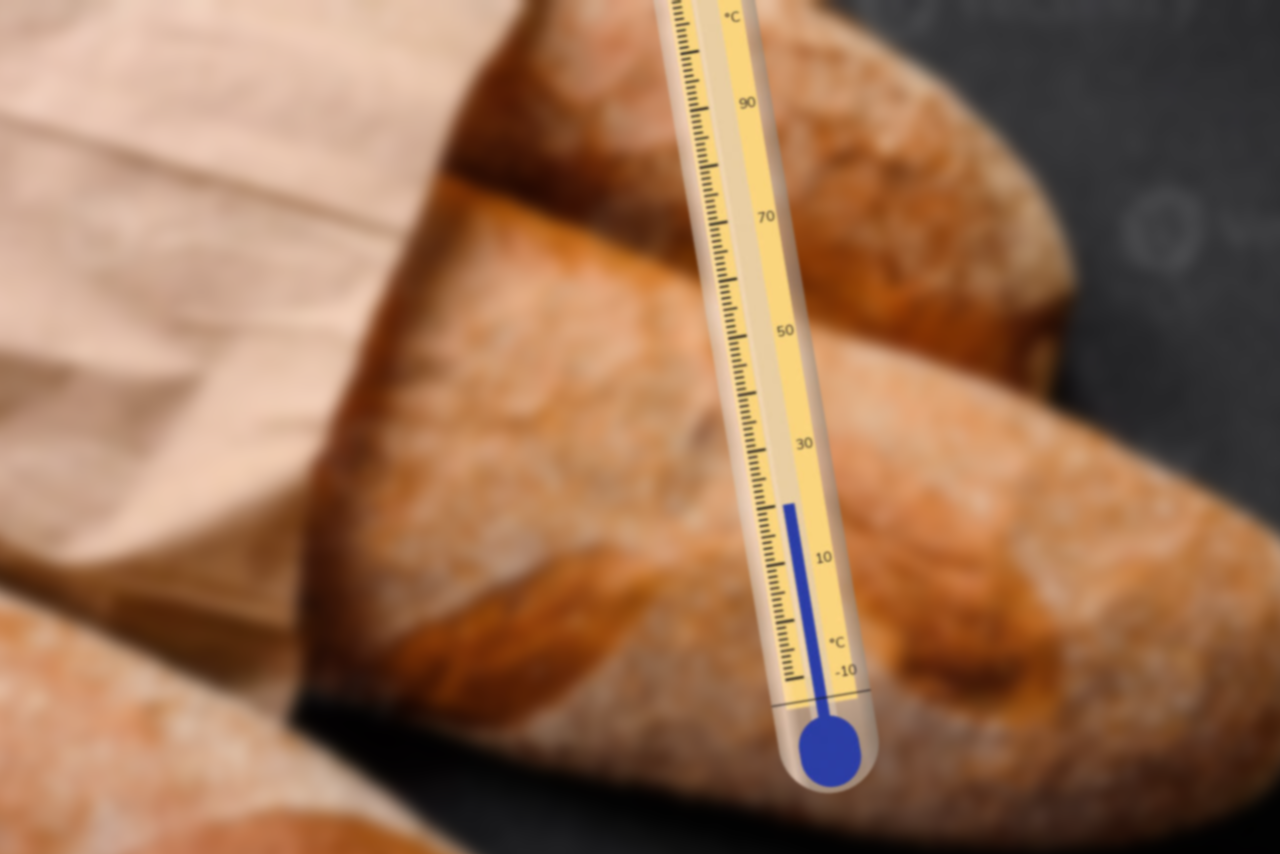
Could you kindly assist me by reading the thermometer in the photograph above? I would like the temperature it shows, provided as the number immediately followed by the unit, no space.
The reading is 20°C
